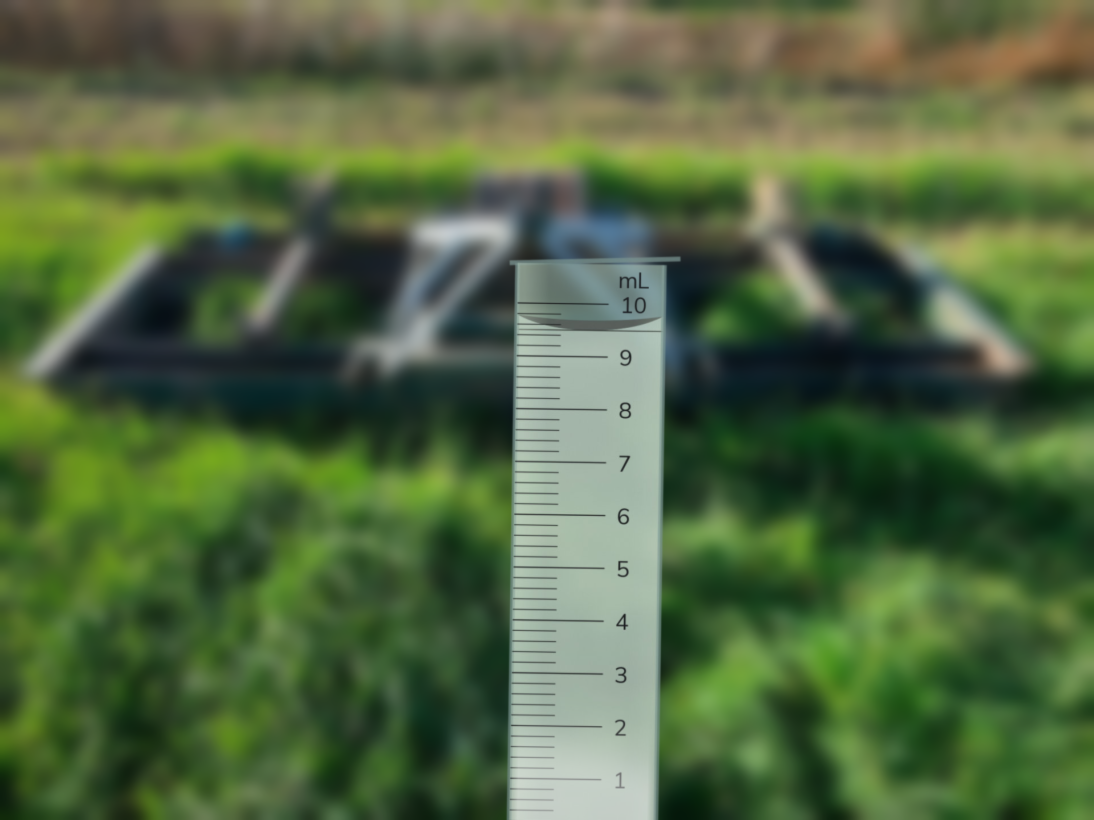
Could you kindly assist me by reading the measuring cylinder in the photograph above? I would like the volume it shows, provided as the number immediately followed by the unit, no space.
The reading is 9.5mL
